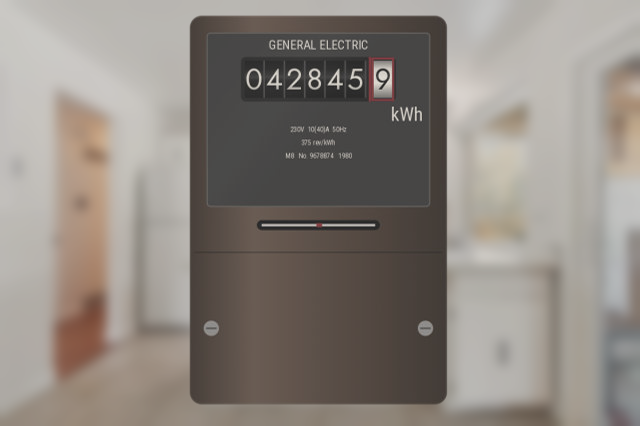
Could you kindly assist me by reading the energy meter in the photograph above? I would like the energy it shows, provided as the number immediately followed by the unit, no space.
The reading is 42845.9kWh
